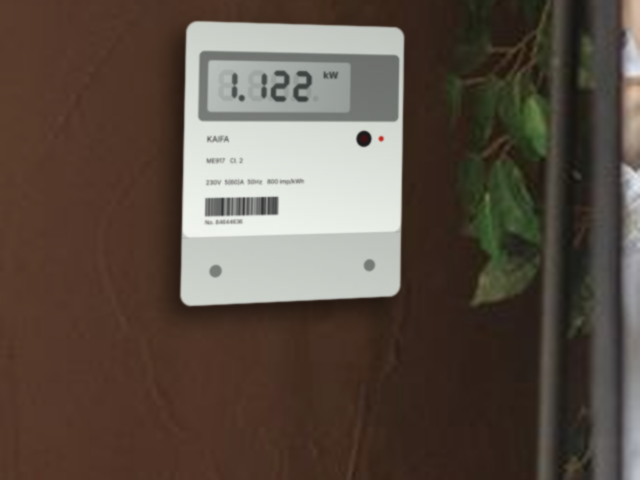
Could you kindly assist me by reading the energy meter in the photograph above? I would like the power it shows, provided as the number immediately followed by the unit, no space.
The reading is 1.122kW
